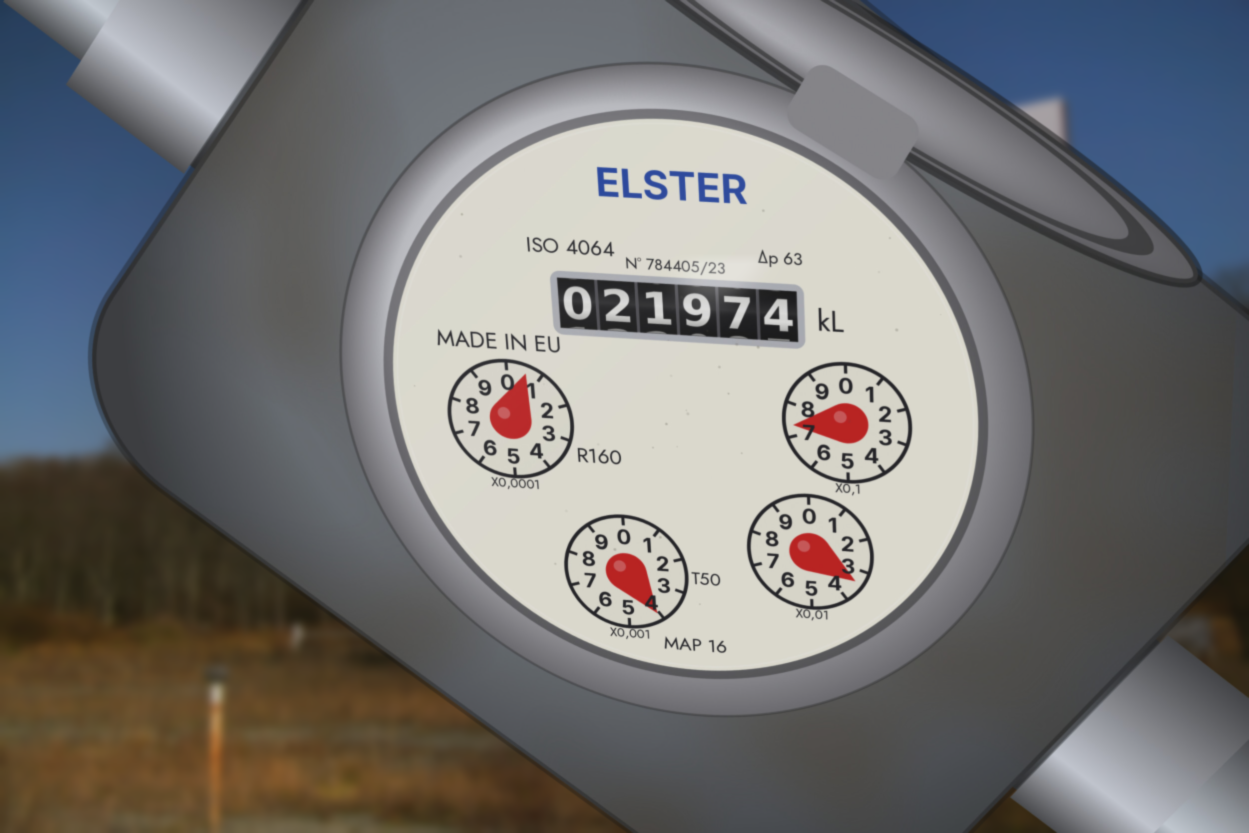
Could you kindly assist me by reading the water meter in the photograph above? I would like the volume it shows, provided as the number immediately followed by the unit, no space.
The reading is 21974.7340kL
